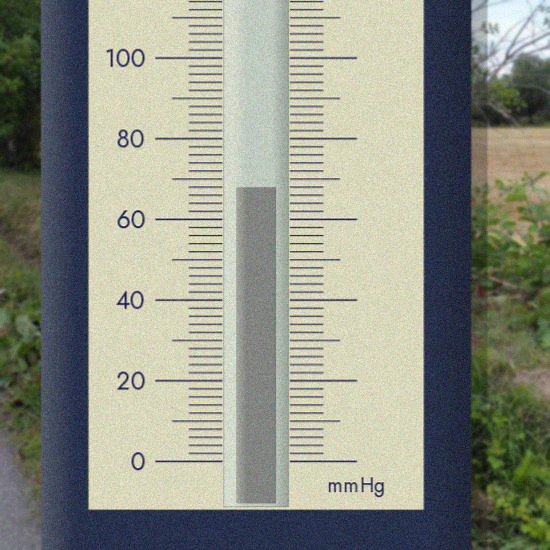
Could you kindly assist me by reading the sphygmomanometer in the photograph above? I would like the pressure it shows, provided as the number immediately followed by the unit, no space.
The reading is 68mmHg
